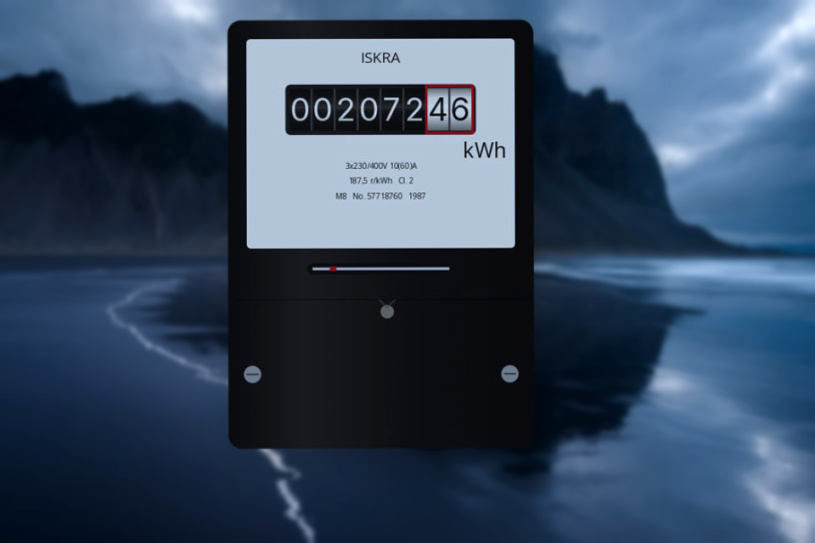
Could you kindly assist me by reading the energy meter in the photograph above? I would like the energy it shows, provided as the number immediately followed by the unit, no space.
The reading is 2072.46kWh
